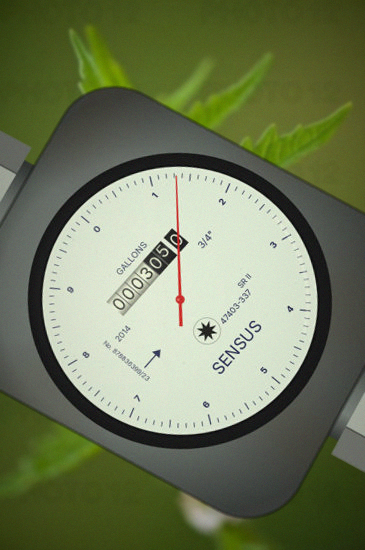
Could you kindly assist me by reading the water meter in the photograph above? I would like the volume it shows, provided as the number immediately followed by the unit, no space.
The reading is 3051.3gal
